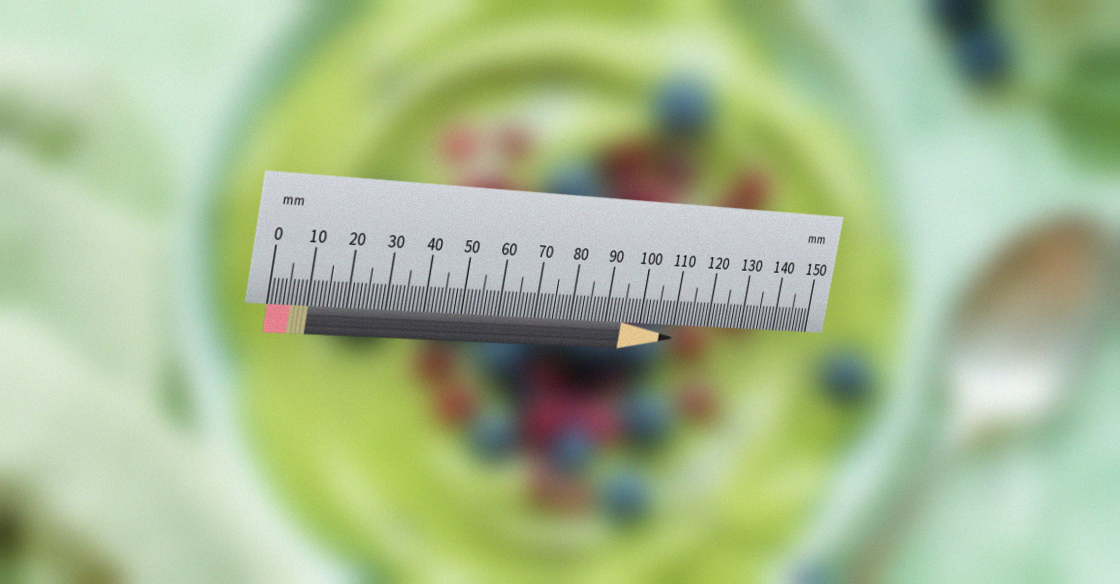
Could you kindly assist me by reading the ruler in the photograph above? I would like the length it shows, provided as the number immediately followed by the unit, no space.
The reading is 110mm
